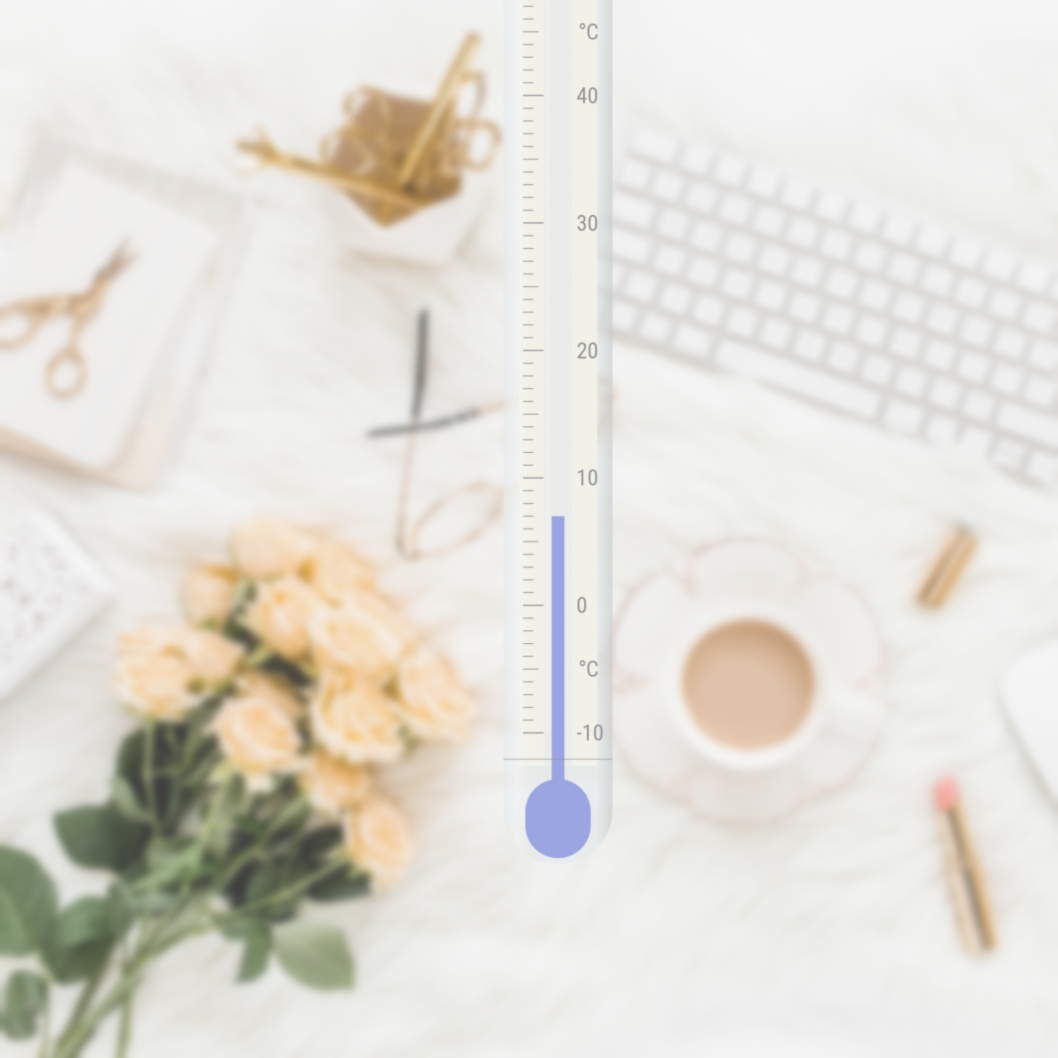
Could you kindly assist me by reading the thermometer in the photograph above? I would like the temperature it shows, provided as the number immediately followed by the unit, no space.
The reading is 7°C
